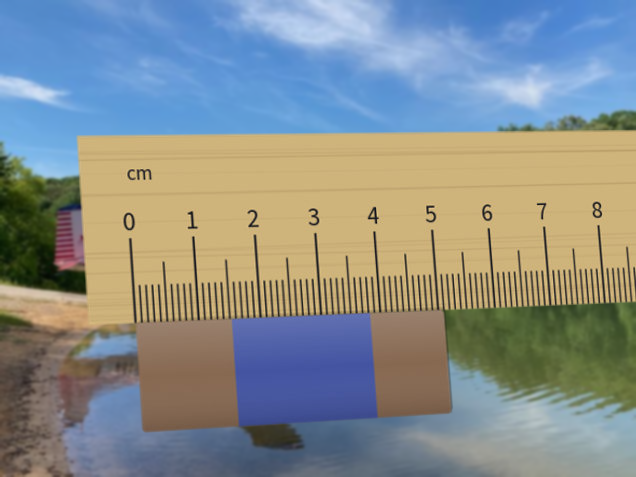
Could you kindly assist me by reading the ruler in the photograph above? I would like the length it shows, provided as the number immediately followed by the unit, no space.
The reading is 5.1cm
